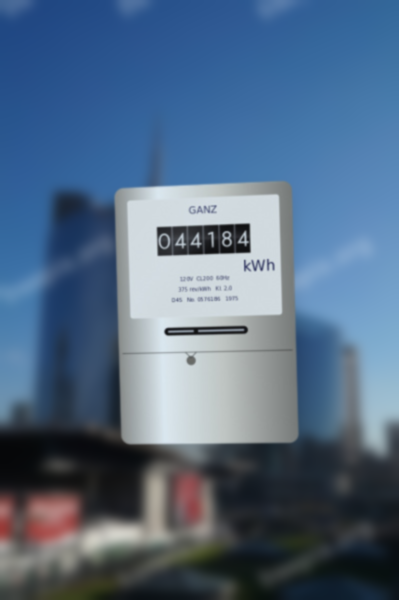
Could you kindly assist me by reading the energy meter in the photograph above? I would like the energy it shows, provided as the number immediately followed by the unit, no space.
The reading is 44184kWh
